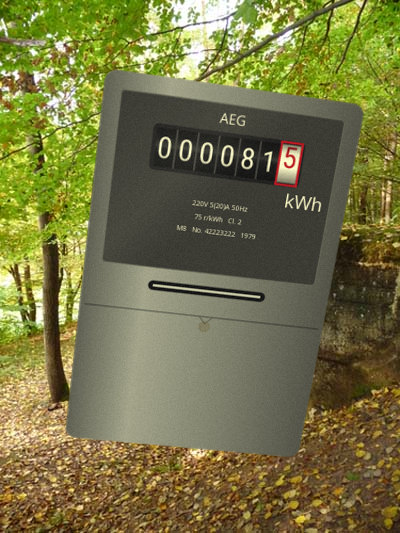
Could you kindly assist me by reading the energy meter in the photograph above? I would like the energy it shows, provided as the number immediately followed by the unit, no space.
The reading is 81.5kWh
